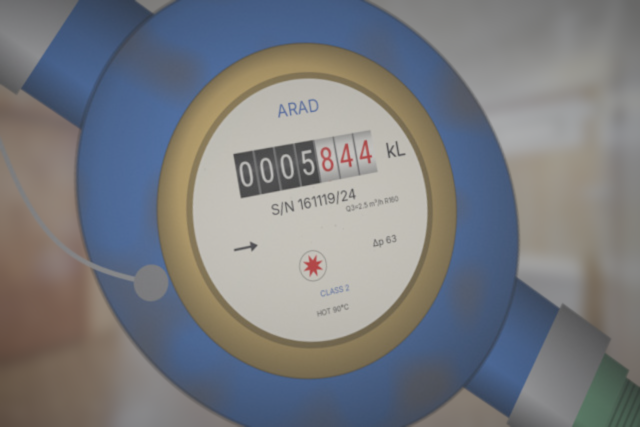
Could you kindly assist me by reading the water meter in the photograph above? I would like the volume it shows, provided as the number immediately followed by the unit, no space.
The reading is 5.844kL
